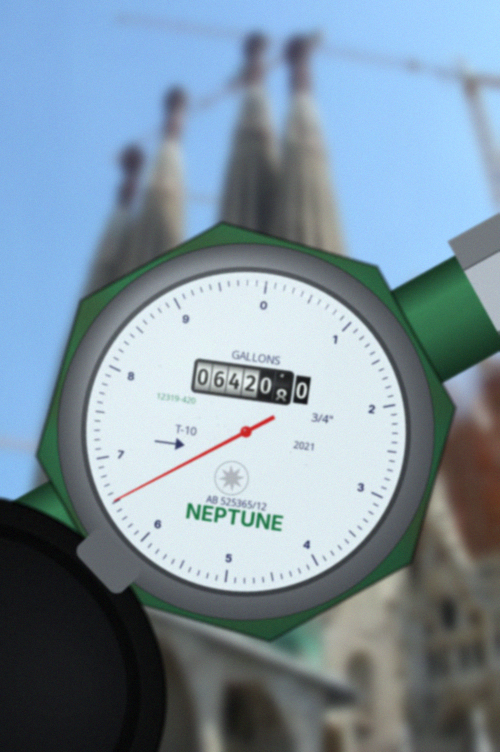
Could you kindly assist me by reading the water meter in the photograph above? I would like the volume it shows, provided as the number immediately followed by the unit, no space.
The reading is 642076.5gal
